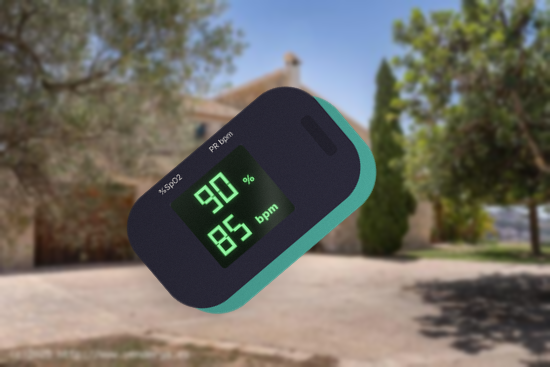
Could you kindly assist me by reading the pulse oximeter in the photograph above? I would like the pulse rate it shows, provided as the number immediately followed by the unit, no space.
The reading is 85bpm
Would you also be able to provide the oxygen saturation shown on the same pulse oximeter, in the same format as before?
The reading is 90%
